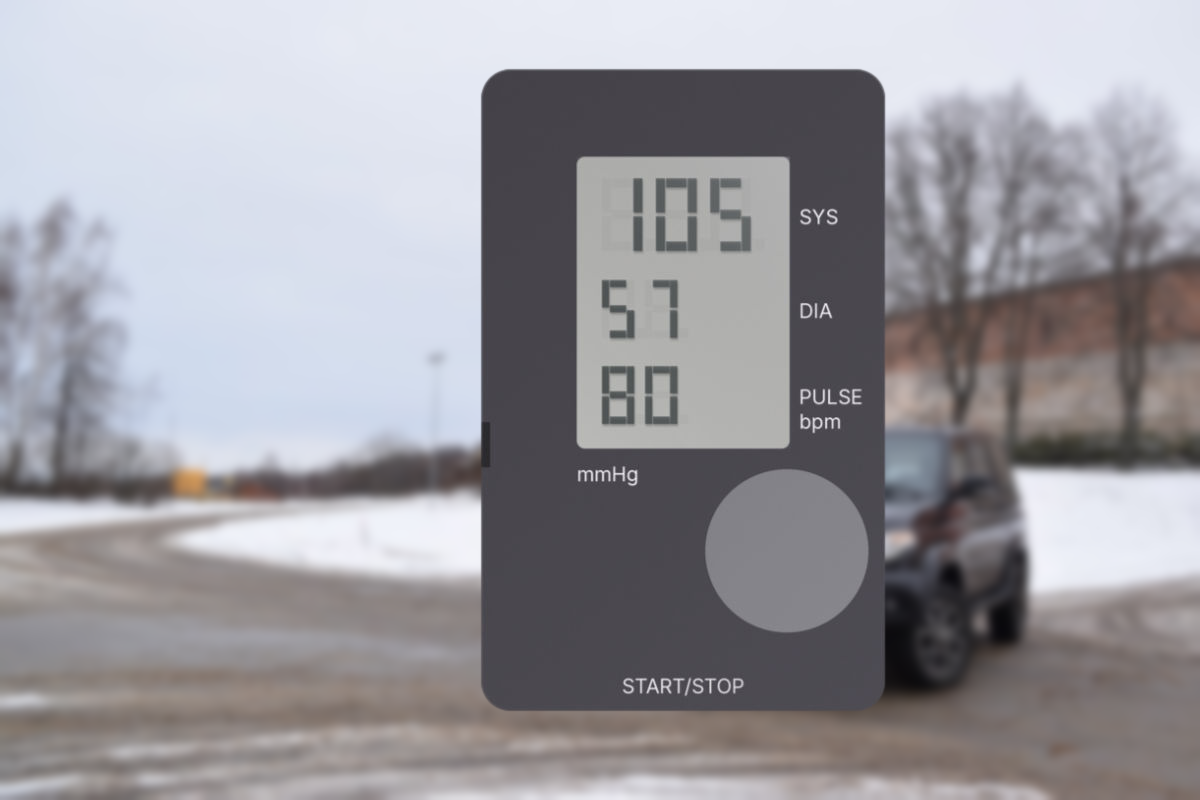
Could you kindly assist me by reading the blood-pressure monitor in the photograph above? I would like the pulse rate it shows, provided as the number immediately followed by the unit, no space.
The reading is 80bpm
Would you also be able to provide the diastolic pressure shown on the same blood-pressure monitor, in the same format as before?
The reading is 57mmHg
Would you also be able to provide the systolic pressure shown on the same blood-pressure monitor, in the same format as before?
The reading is 105mmHg
